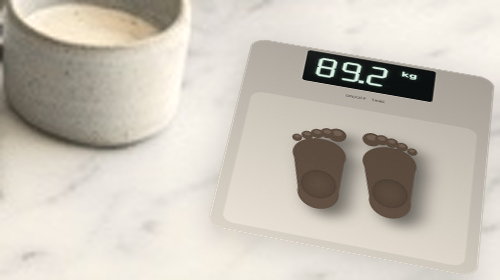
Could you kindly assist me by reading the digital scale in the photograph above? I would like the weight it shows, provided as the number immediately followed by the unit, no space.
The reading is 89.2kg
